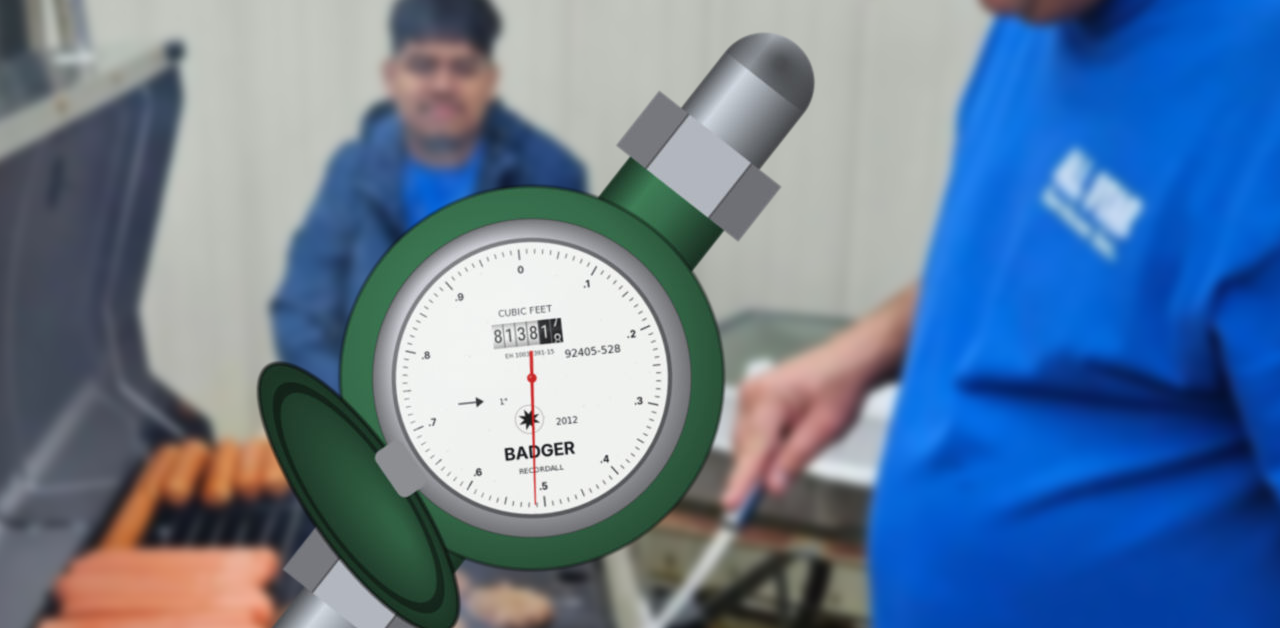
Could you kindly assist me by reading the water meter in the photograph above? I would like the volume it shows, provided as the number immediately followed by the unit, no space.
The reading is 813817.51ft³
